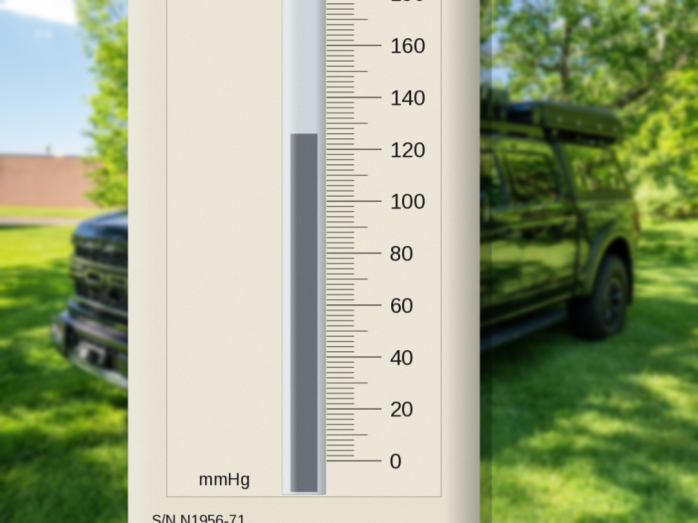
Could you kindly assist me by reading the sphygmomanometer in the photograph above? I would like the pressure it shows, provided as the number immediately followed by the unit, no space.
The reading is 126mmHg
